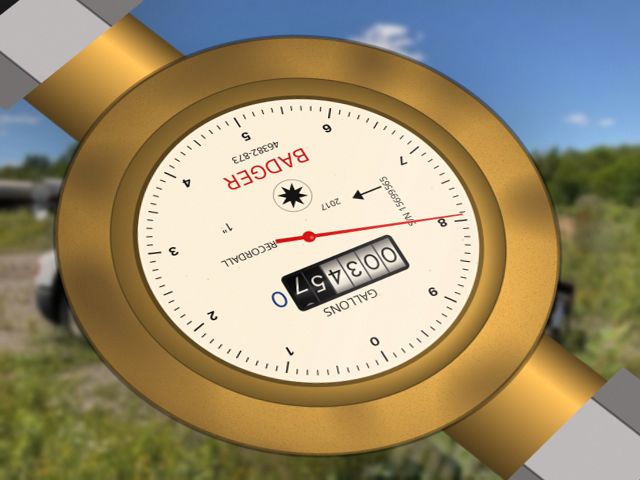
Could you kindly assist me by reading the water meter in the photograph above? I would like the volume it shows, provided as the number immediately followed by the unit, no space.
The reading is 34567.9gal
